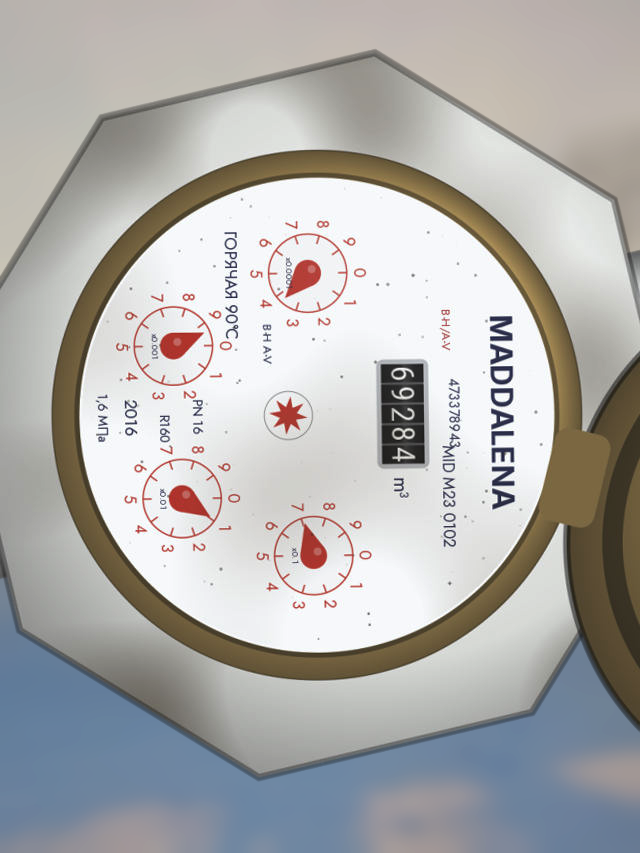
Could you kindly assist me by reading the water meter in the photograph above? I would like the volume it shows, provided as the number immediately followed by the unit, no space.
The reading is 69284.7093m³
